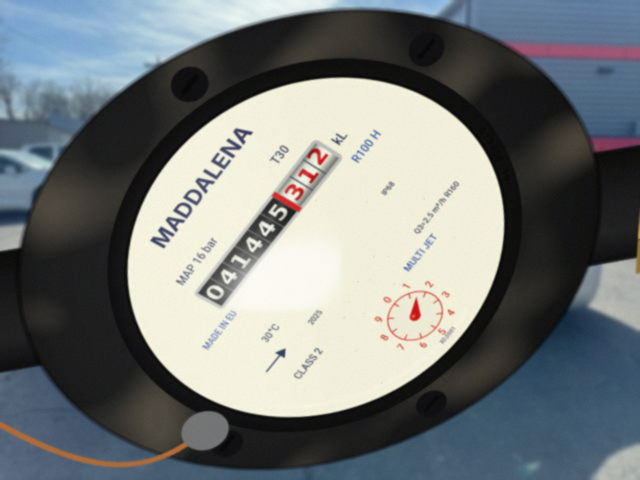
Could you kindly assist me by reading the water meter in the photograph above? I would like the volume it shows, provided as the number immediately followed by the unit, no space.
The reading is 41445.3121kL
